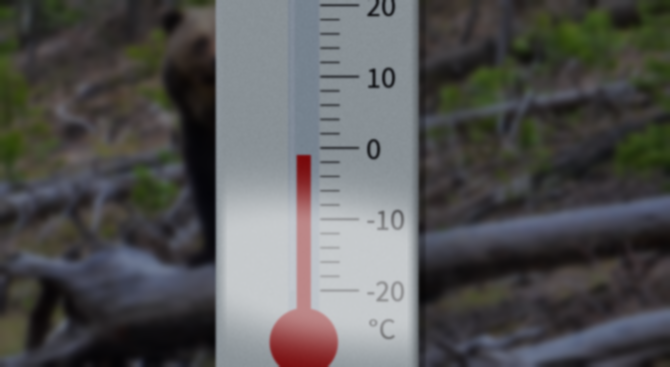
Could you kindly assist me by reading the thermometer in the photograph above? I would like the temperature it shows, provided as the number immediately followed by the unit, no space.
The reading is -1°C
